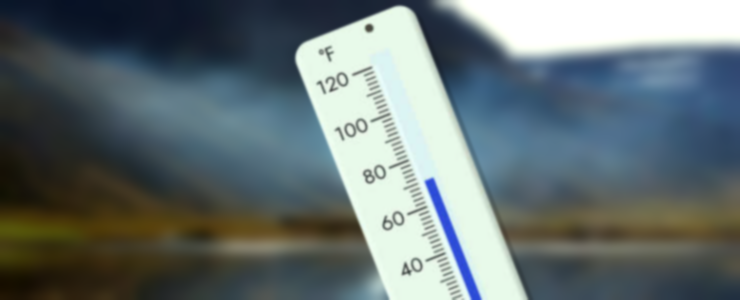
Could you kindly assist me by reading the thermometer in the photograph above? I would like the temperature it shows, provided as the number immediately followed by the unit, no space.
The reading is 70°F
